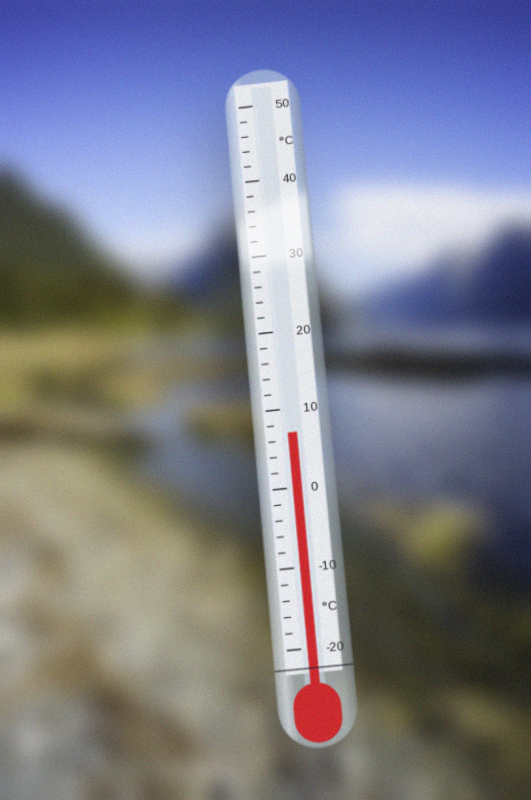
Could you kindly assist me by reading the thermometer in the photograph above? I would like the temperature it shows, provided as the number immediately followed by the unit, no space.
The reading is 7°C
